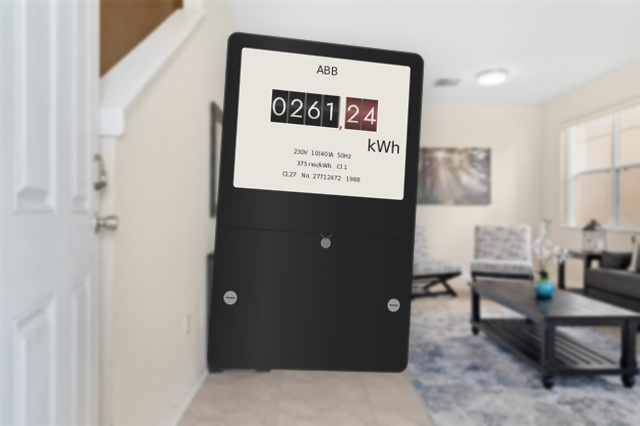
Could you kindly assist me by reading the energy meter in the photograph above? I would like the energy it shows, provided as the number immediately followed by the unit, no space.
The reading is 261.24kWh
